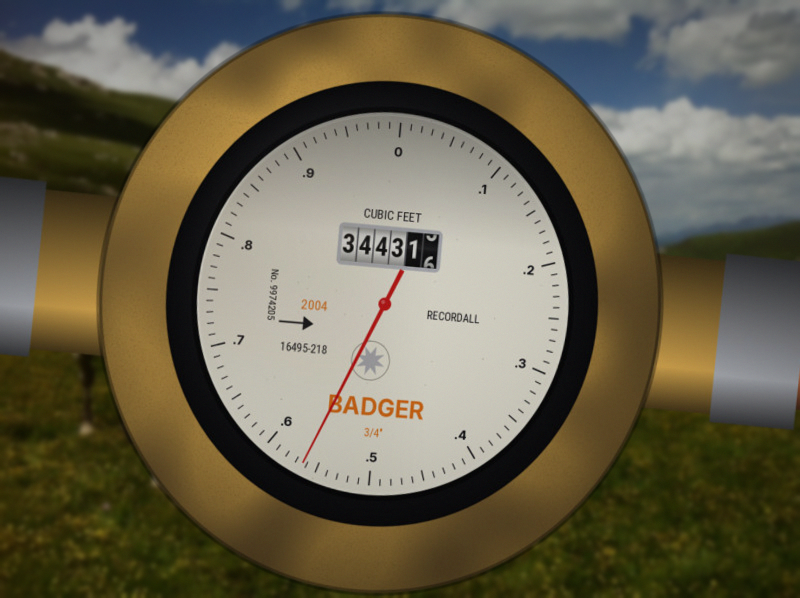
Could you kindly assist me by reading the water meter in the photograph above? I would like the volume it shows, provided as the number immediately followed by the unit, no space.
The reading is 344315.56ft³
